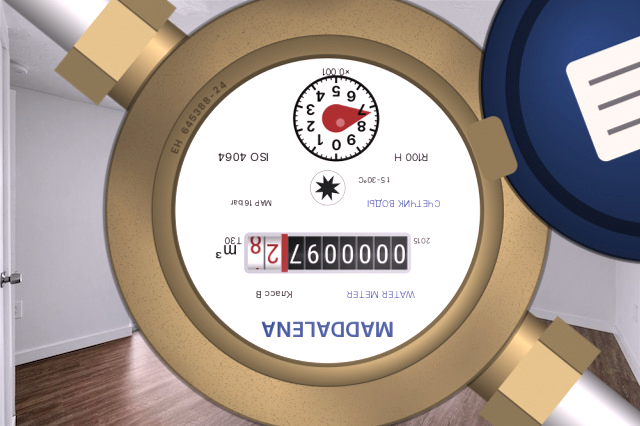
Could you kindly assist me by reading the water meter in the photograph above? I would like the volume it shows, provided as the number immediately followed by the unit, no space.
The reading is 97.277m³
